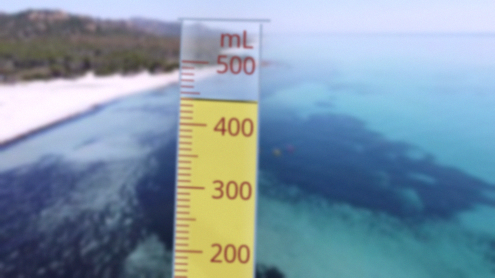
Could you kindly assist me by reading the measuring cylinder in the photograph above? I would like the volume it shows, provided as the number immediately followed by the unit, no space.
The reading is 440mL
